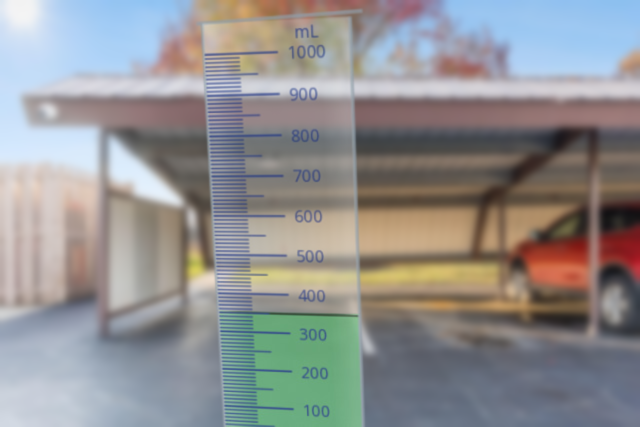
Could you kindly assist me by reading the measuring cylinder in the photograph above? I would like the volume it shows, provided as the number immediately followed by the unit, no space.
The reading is 350mL
